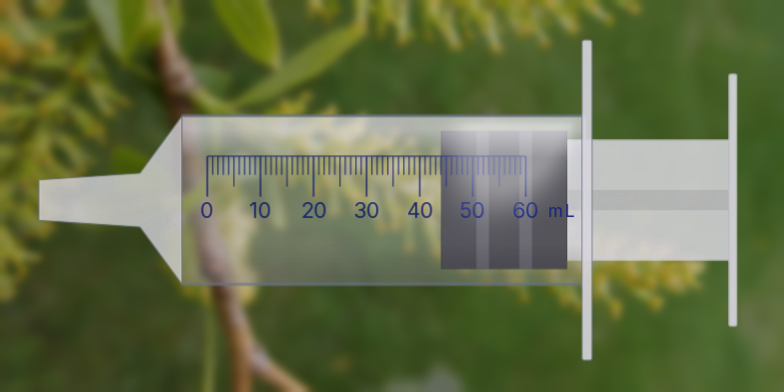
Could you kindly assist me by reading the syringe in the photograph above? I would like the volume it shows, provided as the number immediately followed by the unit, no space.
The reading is 44mL
